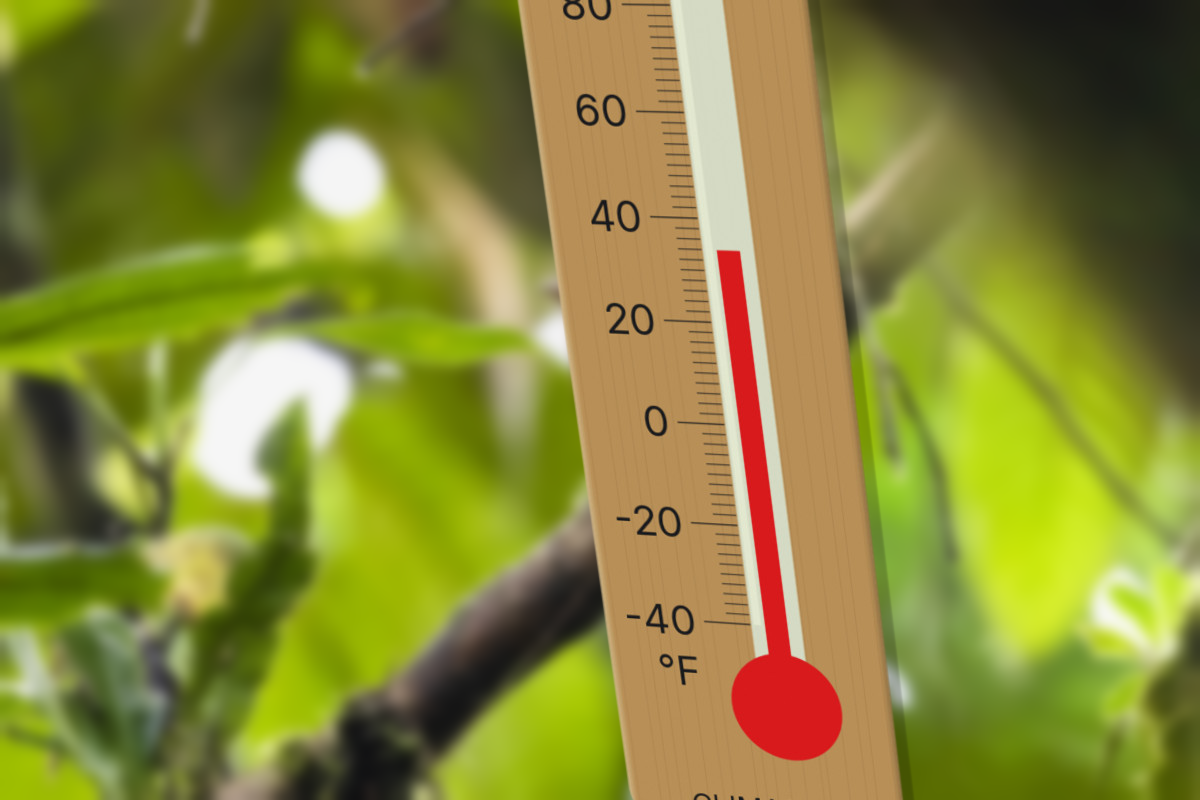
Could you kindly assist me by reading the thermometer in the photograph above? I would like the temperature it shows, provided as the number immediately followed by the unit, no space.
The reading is 34°F
